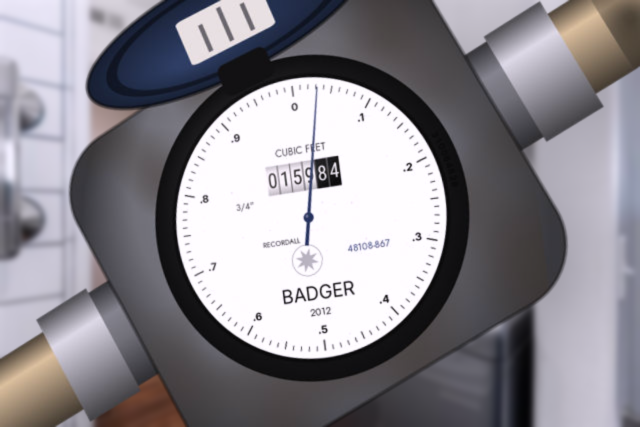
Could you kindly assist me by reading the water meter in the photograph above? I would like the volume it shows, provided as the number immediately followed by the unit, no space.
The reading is 15984.03ft³
